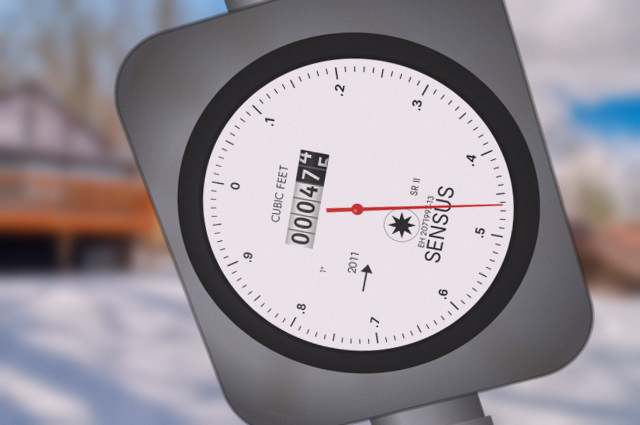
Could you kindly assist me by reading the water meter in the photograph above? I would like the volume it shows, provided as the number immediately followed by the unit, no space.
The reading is 474.46ft³
